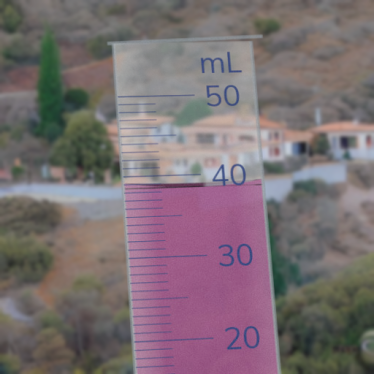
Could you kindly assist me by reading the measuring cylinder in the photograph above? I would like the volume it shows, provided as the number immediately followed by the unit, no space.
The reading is 38.5mL
